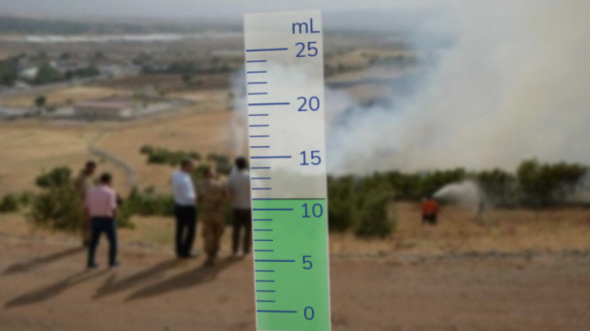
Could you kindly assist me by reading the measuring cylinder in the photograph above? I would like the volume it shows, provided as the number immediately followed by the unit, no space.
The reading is 11mL
